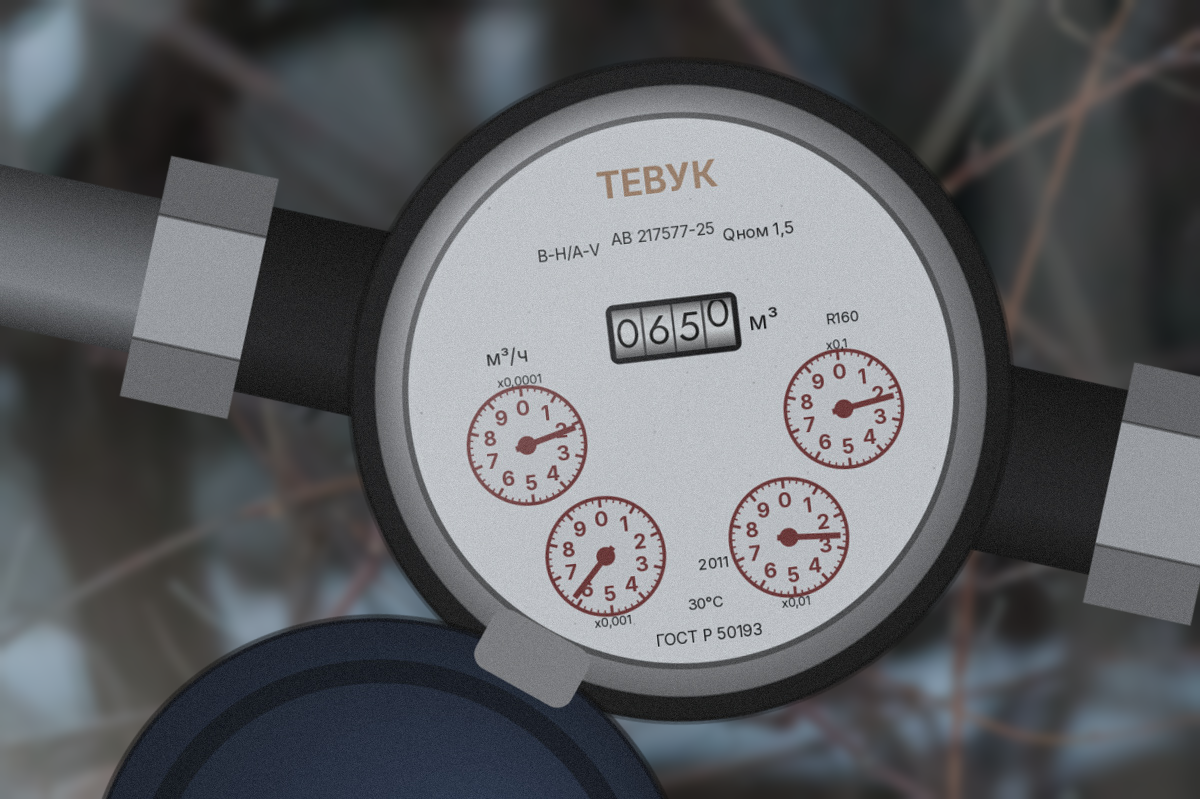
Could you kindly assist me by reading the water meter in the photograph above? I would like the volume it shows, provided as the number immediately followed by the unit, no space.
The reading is 650.2262m³
